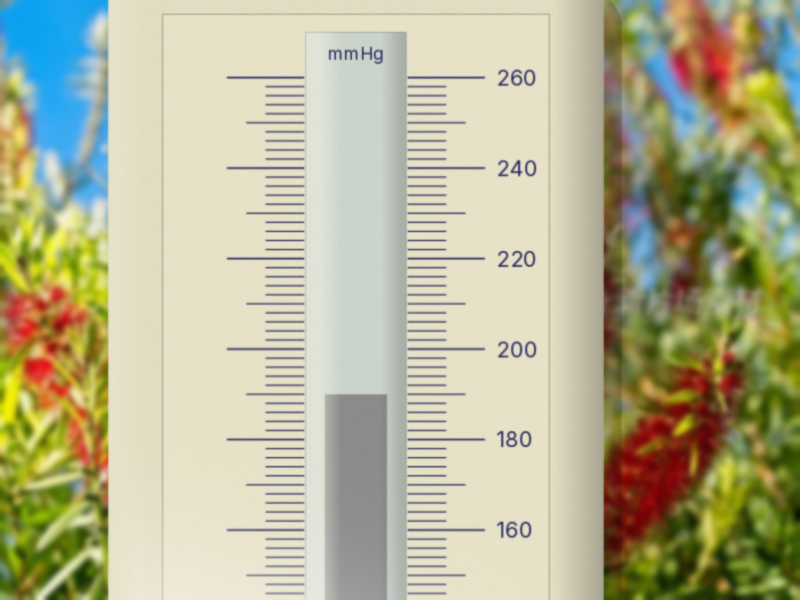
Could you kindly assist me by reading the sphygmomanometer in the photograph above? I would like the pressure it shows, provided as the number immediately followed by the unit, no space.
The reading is 190mmHg
